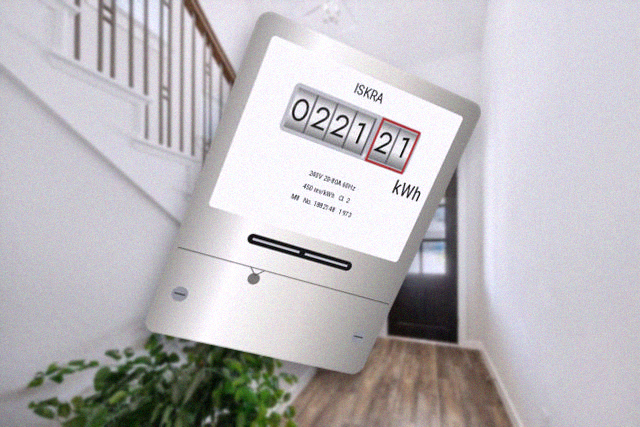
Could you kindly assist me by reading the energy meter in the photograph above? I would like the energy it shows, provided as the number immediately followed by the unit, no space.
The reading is 221.21kWh
